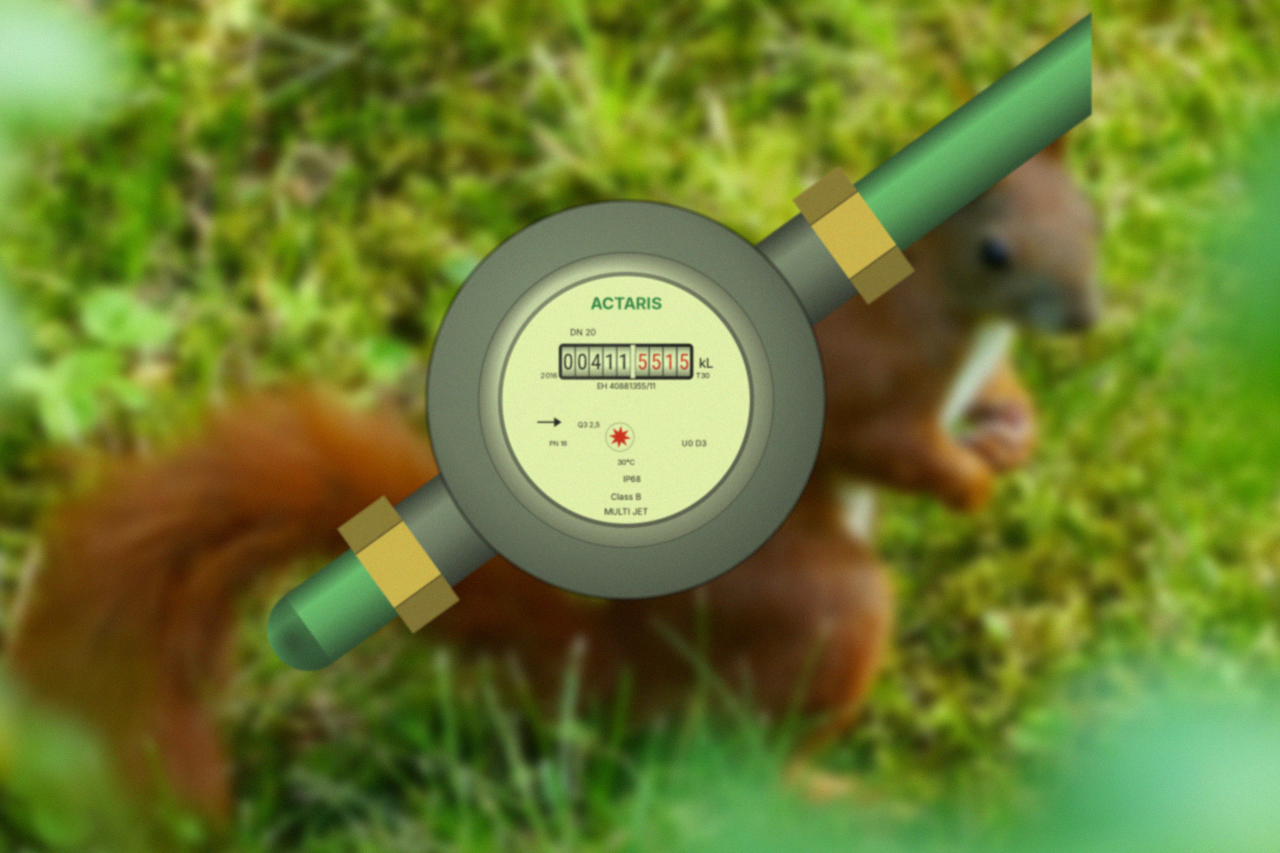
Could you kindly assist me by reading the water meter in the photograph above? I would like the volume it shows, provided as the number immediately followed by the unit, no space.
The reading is 411.5515kL
